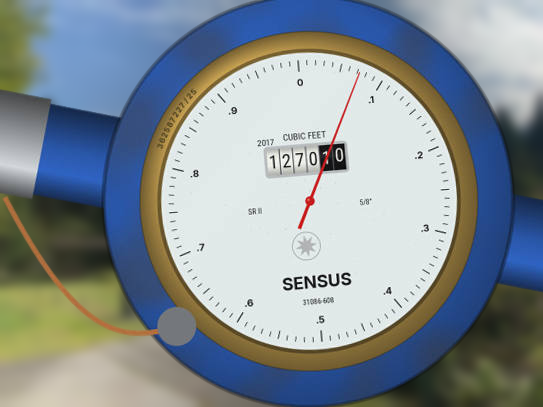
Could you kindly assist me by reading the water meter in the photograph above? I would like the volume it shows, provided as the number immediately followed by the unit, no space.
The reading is 127010.07ft³
